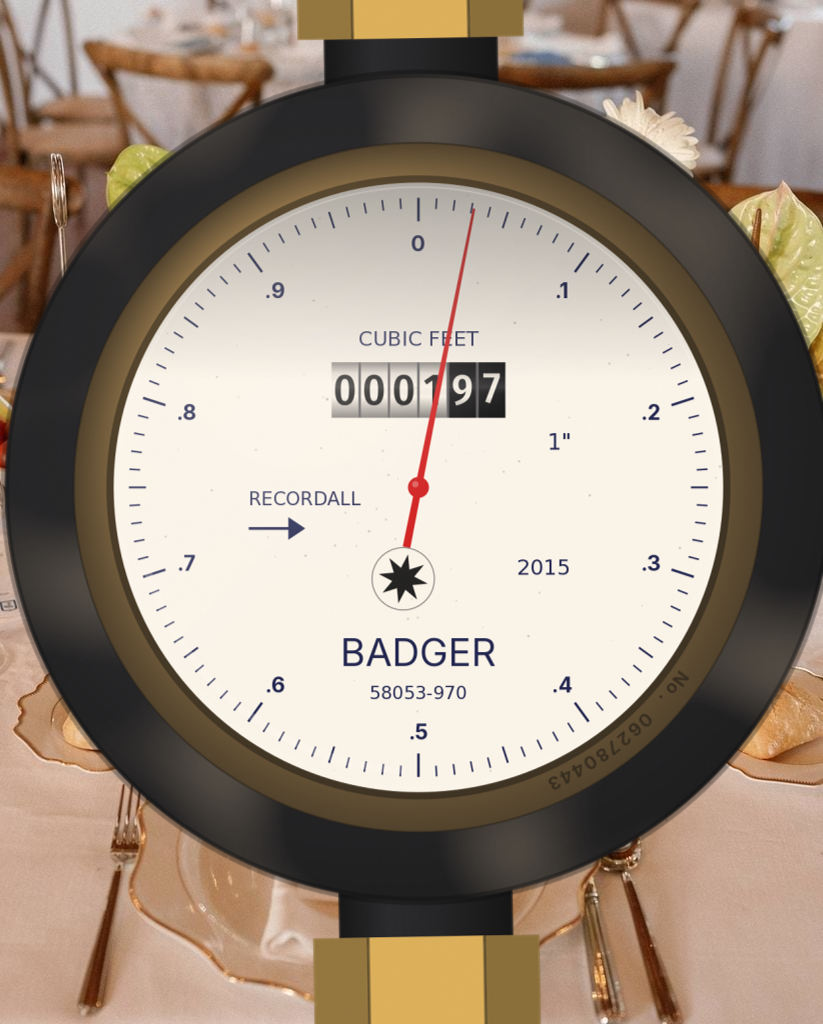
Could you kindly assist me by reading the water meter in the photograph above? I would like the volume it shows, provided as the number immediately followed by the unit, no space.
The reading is 197.03ft³
